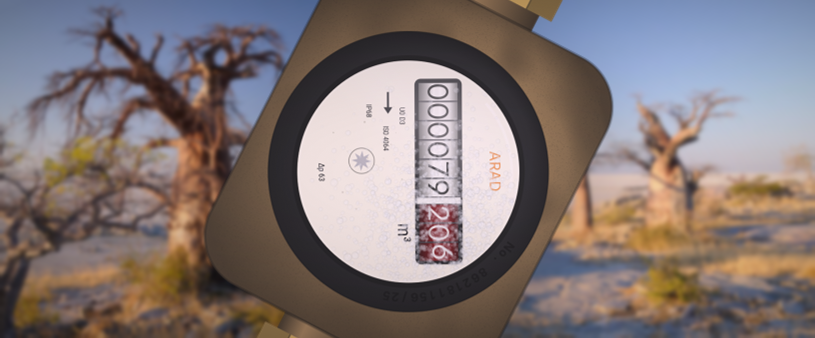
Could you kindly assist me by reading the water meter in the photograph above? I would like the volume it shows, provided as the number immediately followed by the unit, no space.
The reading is 79.206m³
